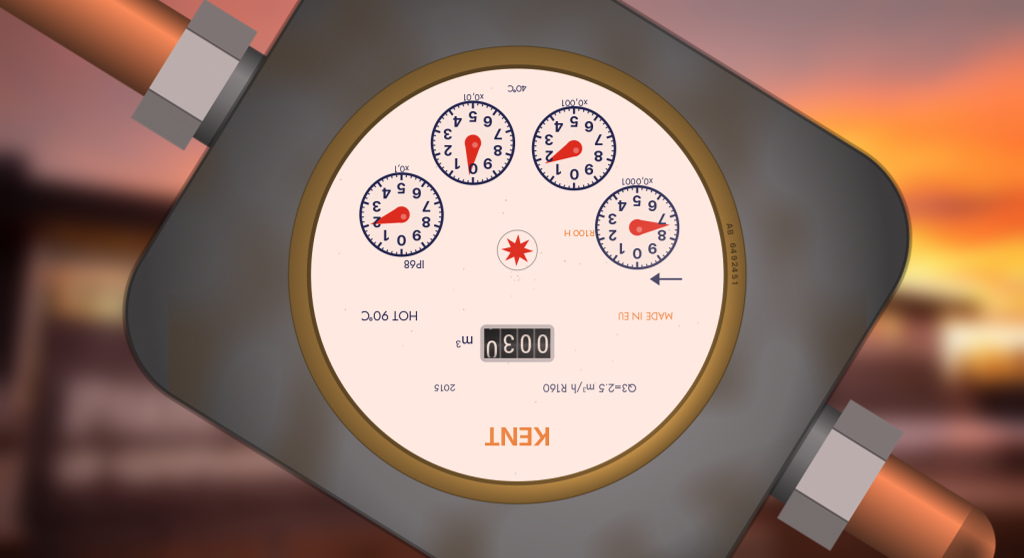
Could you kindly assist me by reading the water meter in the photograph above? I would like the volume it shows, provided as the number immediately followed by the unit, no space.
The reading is 30.2017m³
